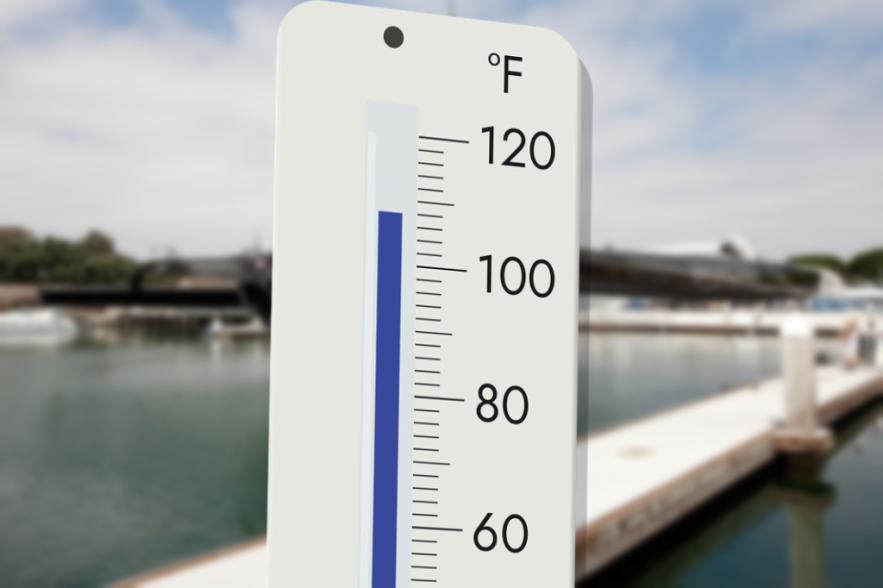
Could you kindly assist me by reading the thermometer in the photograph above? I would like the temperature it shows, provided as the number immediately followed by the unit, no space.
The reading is 108°F
